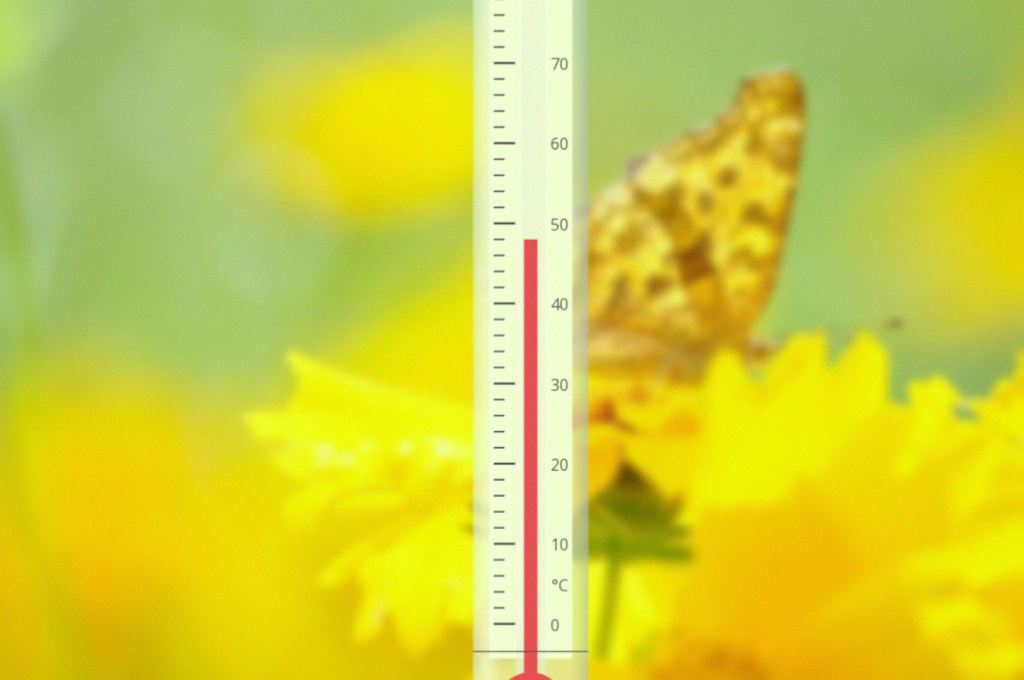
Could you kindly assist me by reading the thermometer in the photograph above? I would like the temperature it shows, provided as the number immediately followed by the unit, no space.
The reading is 48°C
